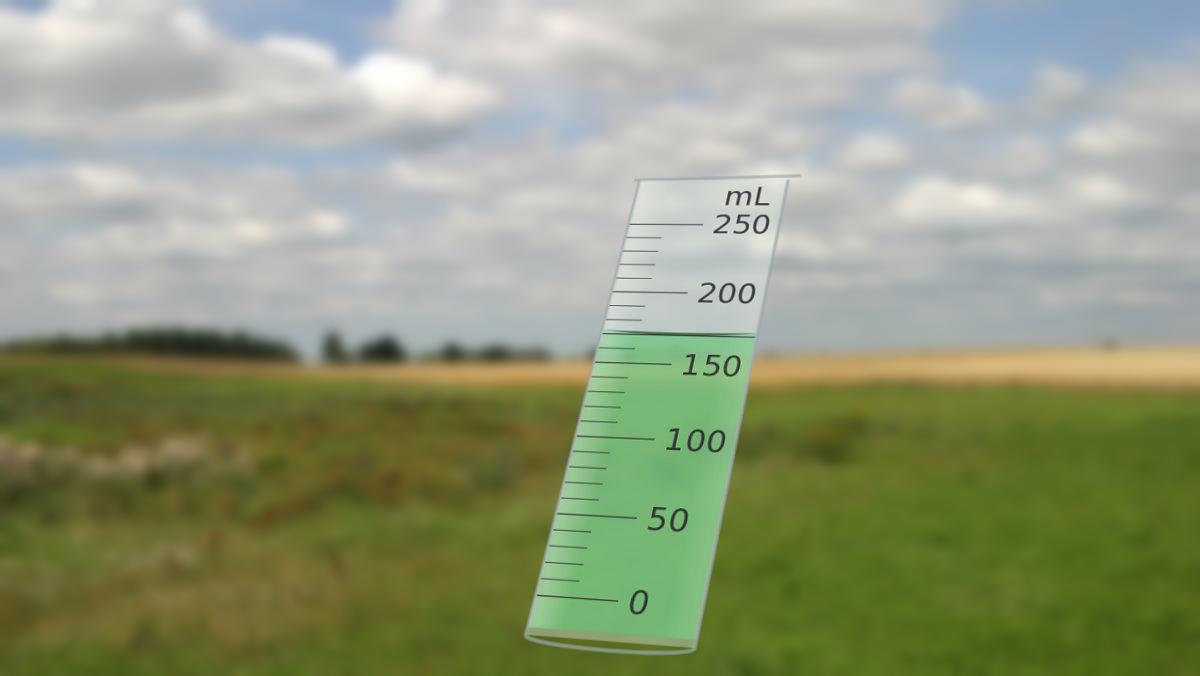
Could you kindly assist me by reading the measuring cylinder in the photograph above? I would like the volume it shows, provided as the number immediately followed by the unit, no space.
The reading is 170mL
